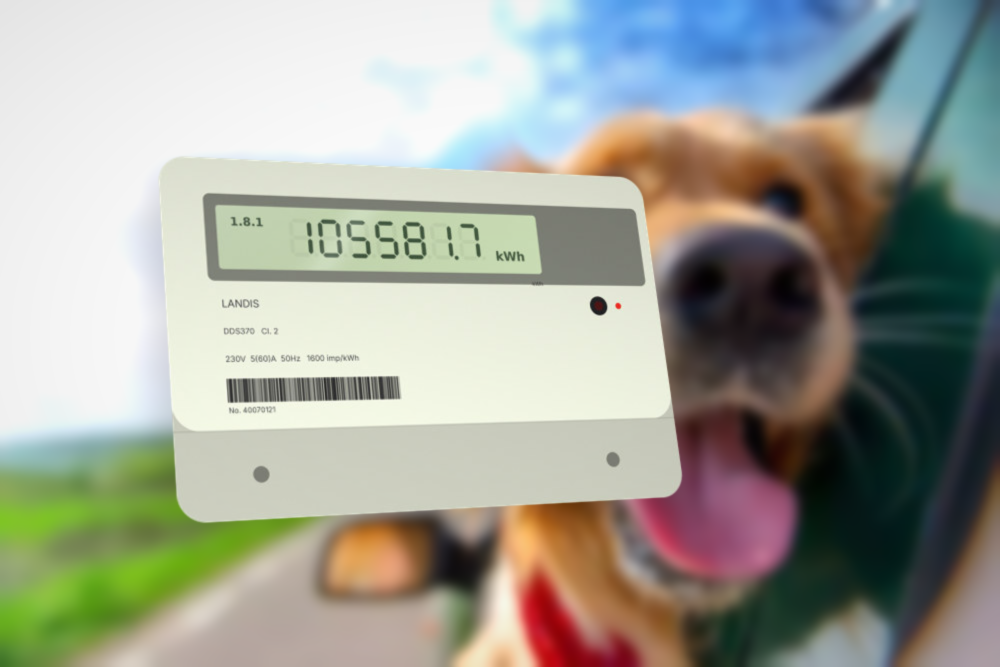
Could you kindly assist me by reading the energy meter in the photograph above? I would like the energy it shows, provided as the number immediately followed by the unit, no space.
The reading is 105581.7kWh
